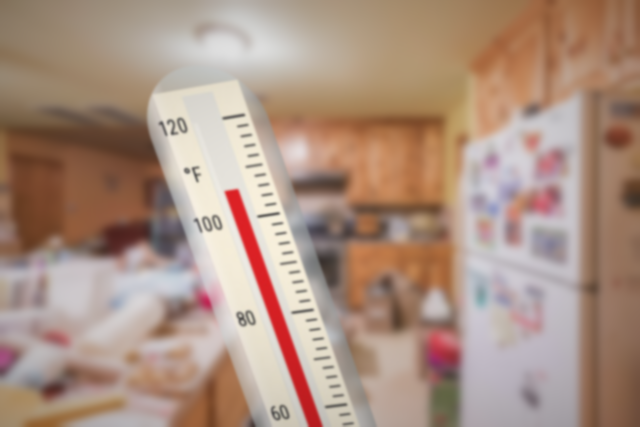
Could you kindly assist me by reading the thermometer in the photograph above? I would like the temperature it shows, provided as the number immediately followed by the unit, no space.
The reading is 106°F
